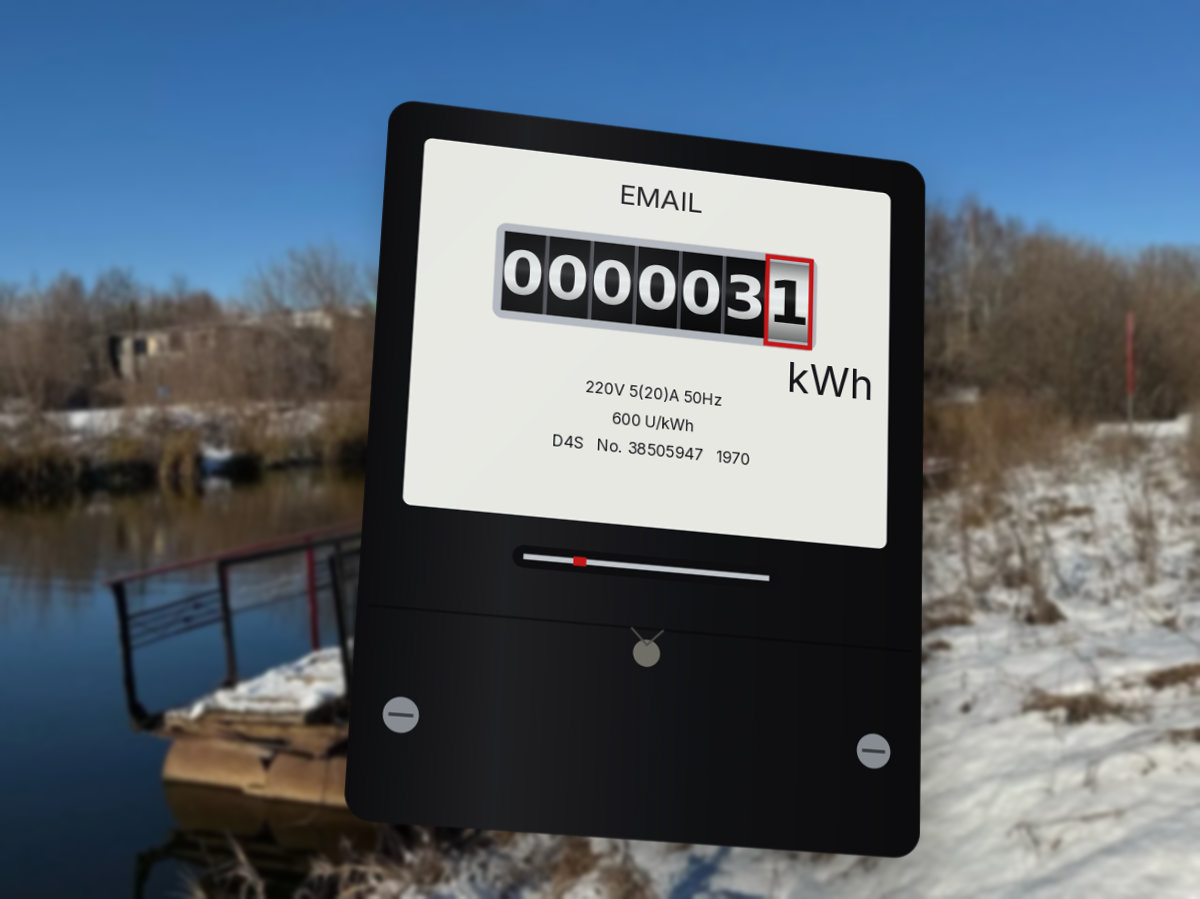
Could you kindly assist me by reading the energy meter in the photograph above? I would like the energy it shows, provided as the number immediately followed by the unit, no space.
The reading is 3.1kWh
